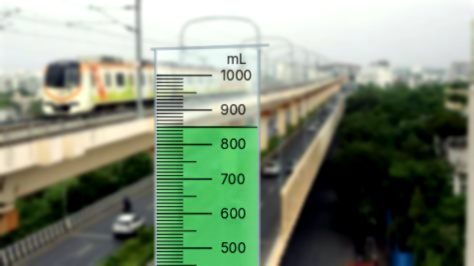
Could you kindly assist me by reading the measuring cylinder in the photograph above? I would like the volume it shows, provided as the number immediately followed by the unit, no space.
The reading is 850mL
